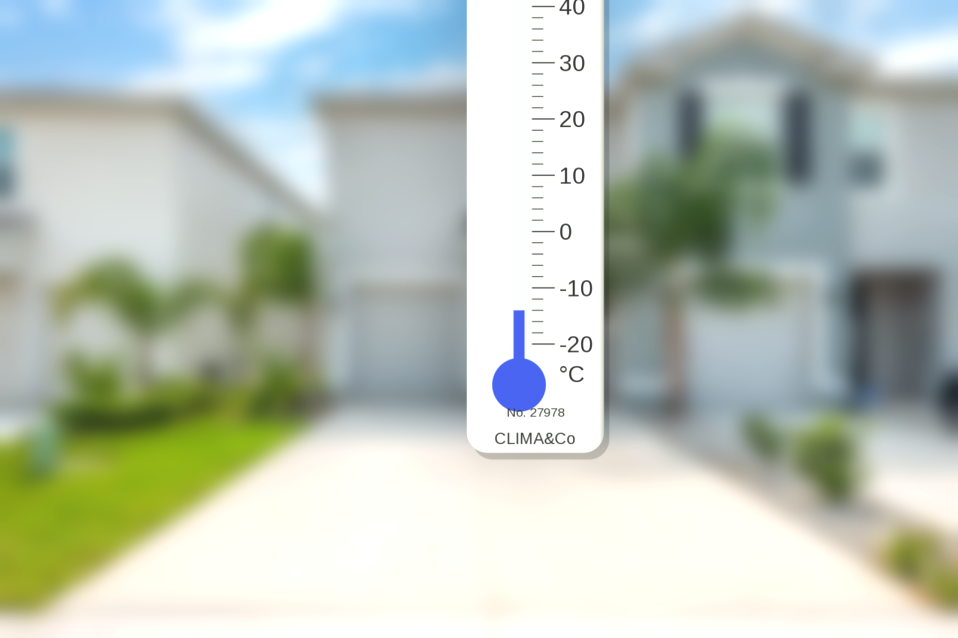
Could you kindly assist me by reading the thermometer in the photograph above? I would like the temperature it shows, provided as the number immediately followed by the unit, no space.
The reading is -14°C
